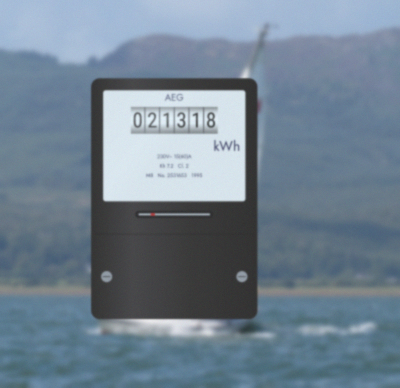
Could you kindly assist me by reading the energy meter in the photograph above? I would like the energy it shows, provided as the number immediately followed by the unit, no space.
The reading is 21318kWh
